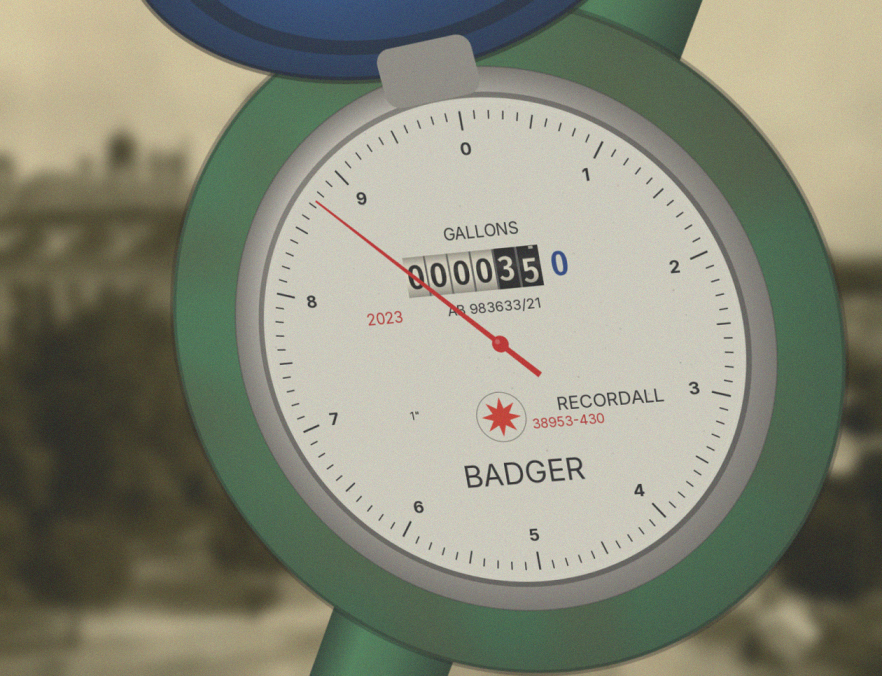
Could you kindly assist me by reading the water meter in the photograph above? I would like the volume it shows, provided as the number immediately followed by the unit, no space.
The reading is 348.7gal
